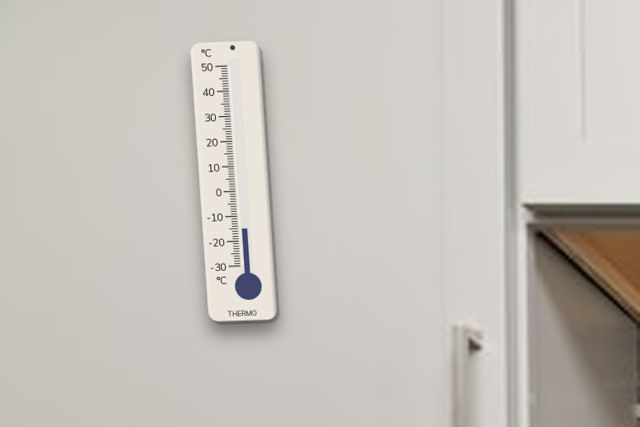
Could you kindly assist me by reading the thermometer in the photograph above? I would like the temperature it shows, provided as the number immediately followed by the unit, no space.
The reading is -15°C
